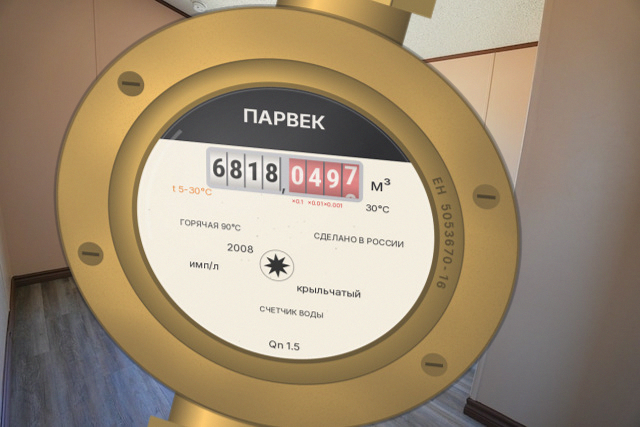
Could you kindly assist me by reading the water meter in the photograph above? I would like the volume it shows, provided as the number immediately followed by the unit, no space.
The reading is 6818.0497m³
